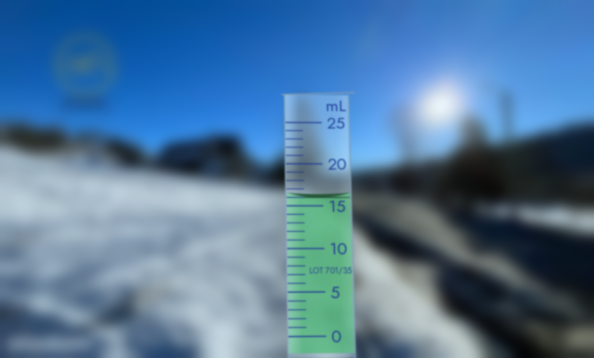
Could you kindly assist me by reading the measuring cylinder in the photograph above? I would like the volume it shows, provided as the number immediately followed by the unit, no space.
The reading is 16mL
